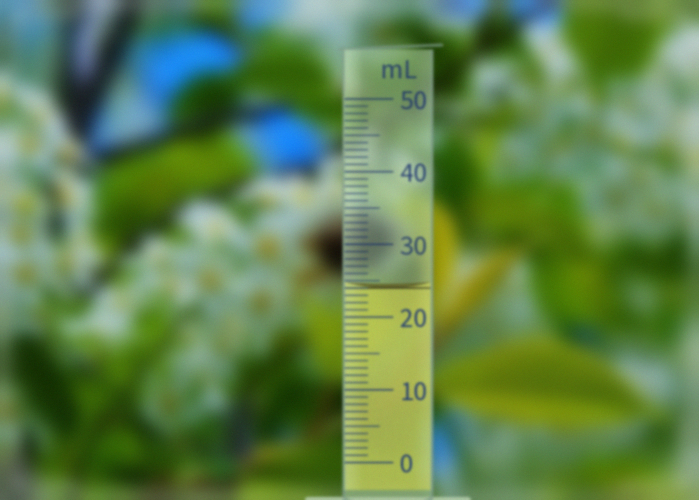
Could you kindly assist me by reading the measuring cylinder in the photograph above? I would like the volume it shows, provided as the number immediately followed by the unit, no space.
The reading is 24mL
